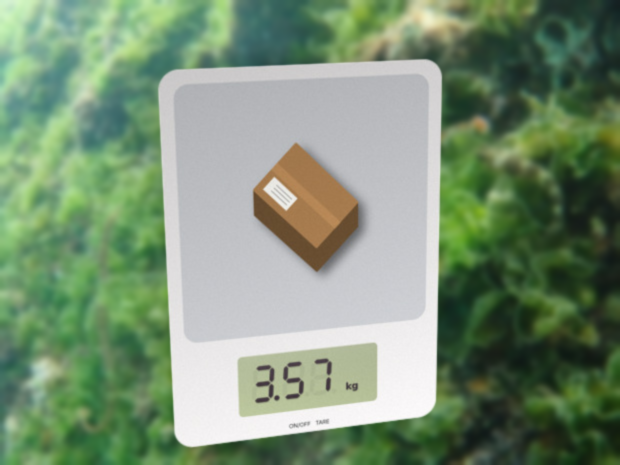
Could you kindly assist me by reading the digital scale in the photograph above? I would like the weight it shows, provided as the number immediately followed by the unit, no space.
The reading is 3.57kg
